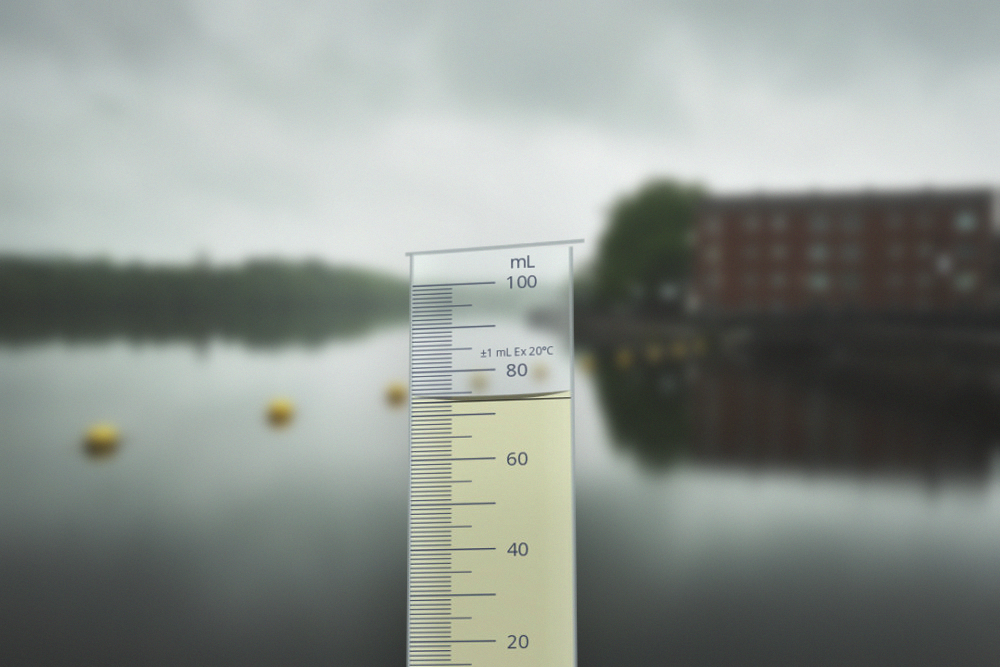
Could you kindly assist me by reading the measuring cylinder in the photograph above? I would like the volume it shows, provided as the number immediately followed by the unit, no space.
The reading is 73mL
